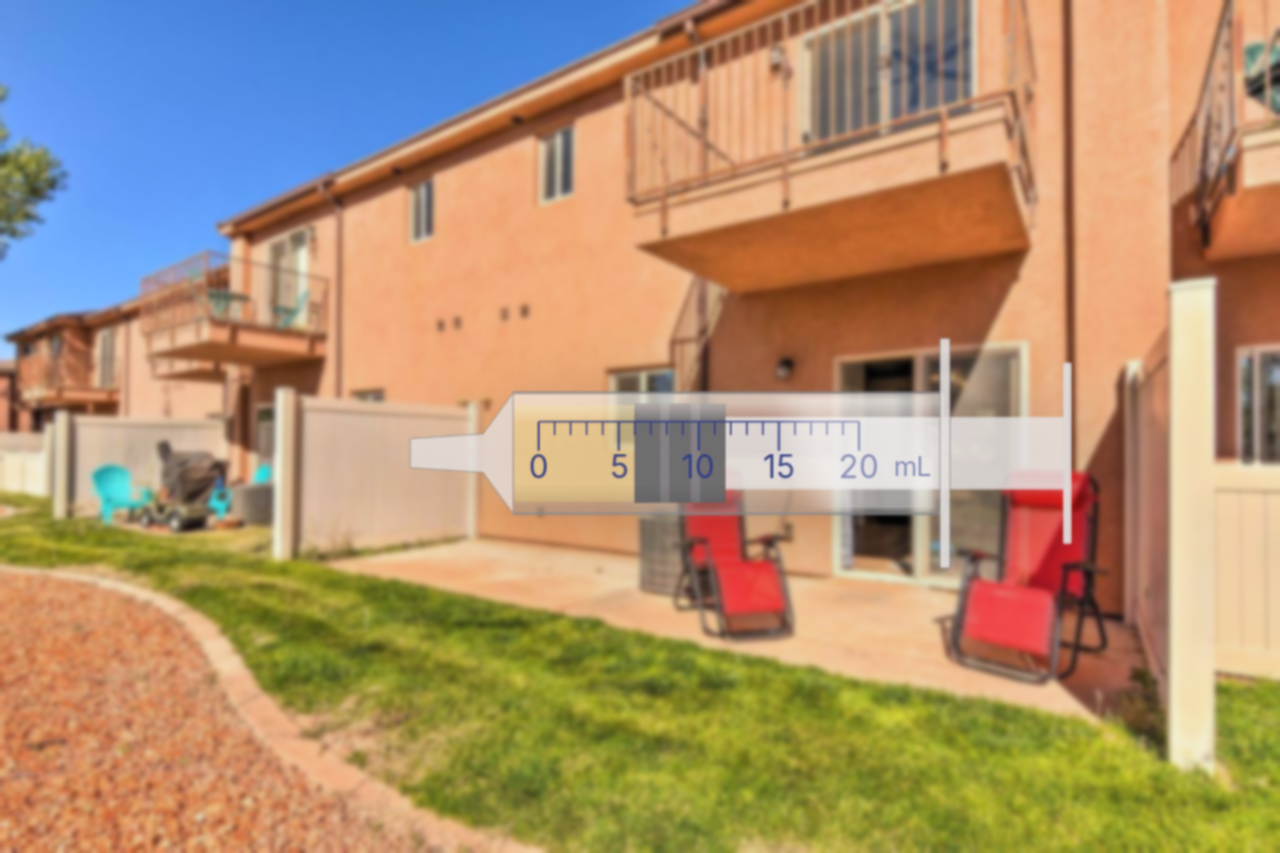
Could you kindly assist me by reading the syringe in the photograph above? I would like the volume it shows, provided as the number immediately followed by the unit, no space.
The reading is 6mL
